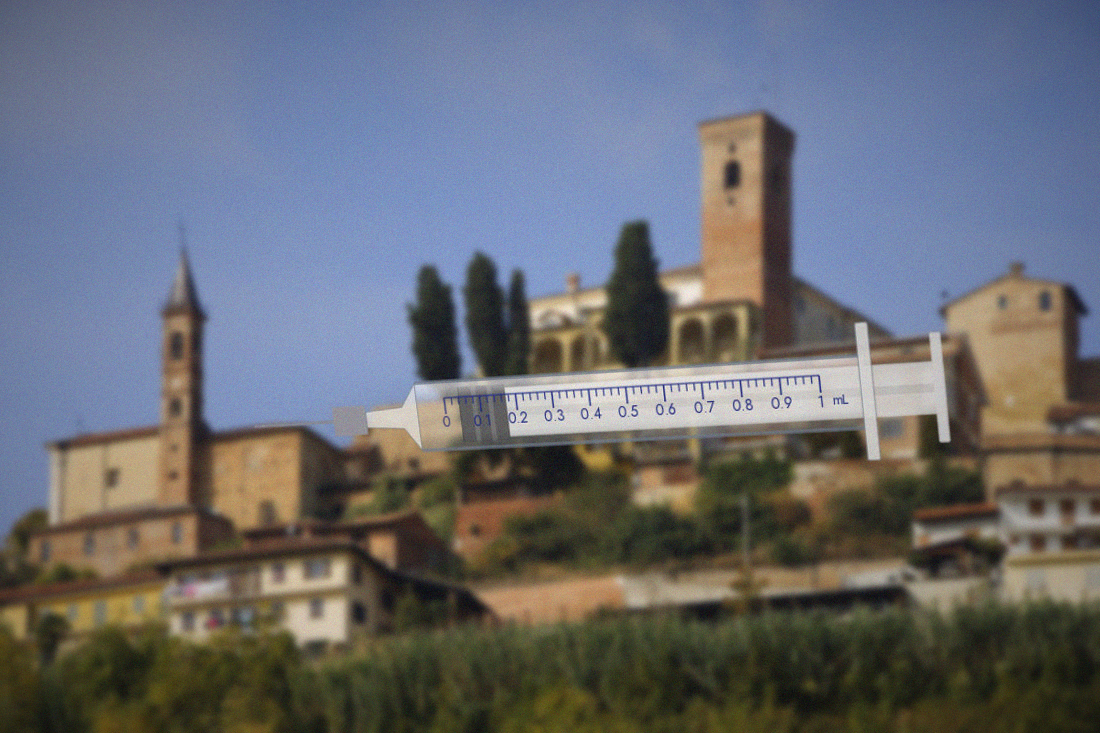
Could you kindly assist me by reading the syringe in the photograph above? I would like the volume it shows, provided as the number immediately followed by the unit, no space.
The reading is 0.04mL
